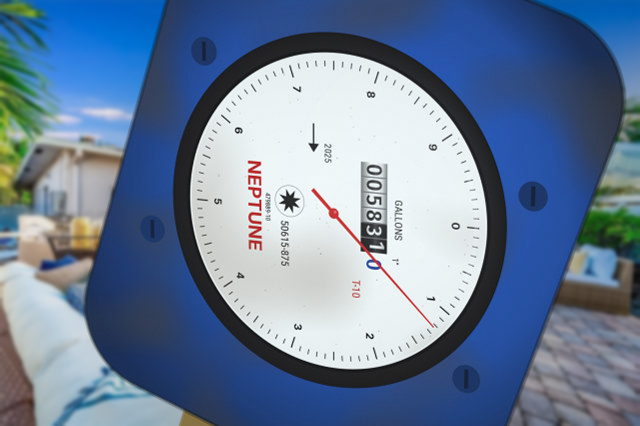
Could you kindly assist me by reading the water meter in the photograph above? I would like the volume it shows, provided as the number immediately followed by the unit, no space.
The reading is 58311.2gal
